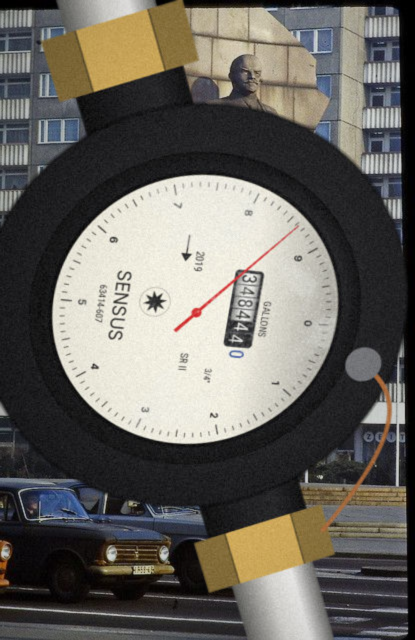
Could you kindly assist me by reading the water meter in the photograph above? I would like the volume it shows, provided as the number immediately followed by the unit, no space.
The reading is 3484438.6gal
